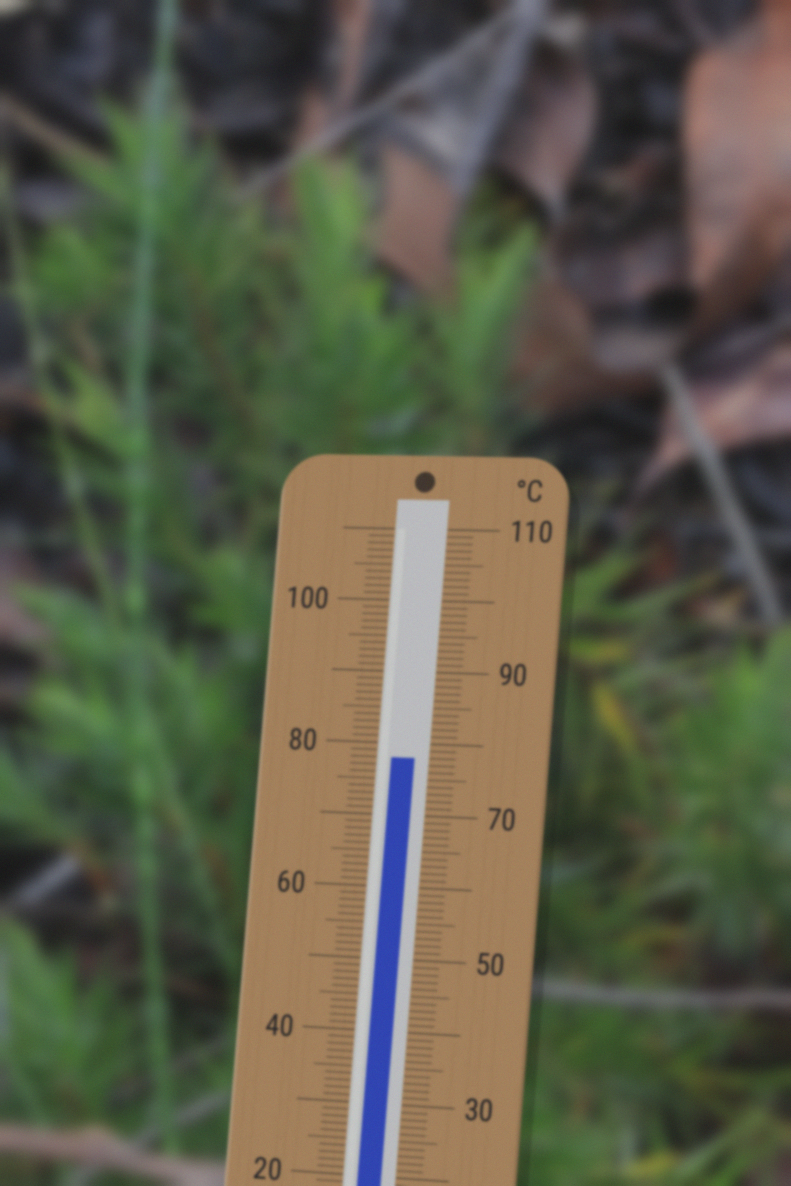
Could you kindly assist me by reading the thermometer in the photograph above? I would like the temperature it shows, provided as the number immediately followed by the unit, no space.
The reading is 78°C
